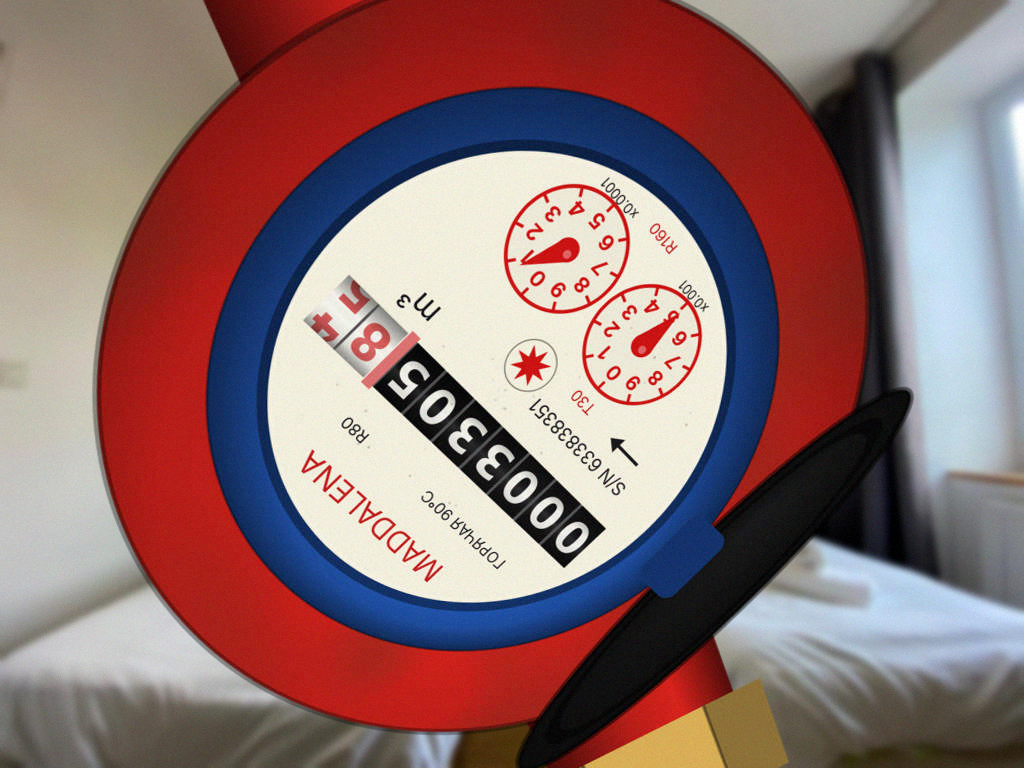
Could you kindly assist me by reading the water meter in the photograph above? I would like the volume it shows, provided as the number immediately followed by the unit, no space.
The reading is 3305.8450m³
